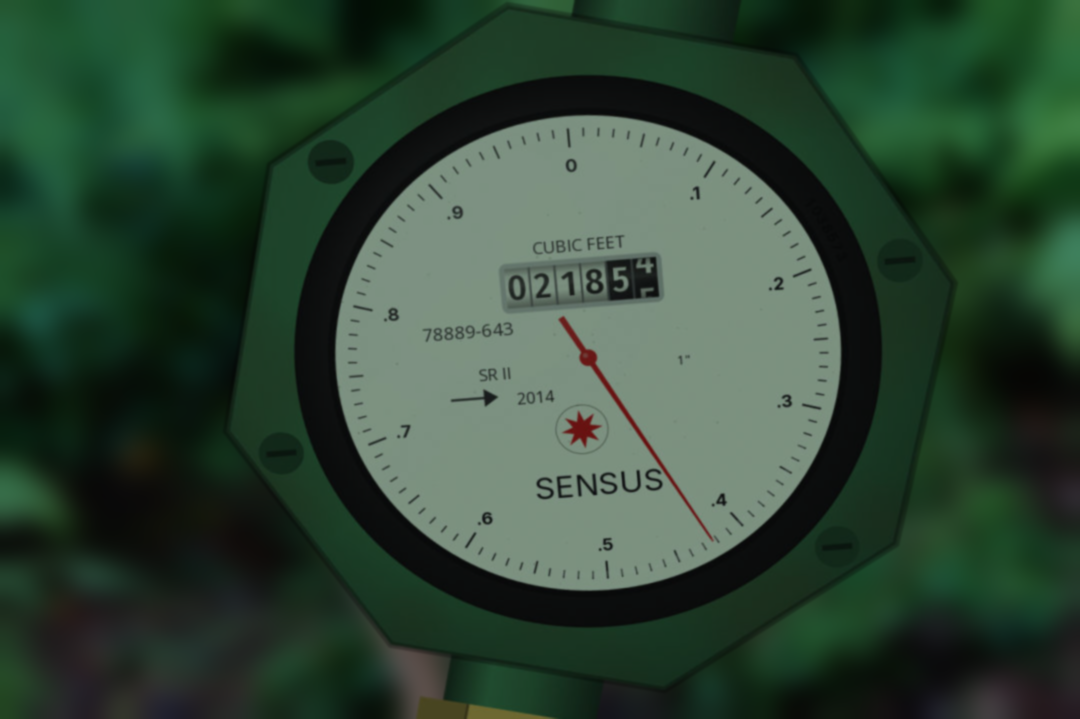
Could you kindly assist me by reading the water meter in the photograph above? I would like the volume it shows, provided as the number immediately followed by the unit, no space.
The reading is 21854.42ft³
